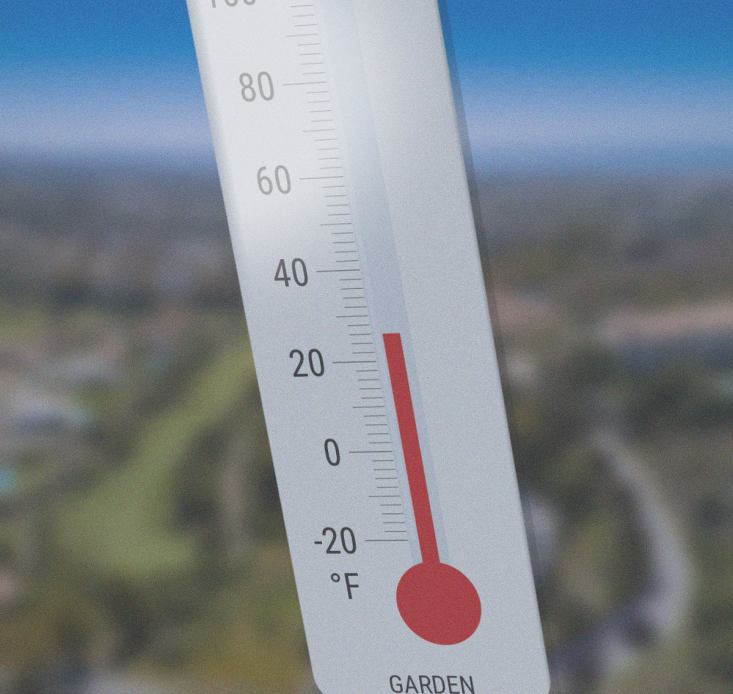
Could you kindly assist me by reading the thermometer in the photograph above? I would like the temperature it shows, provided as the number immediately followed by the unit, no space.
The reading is 26°F
